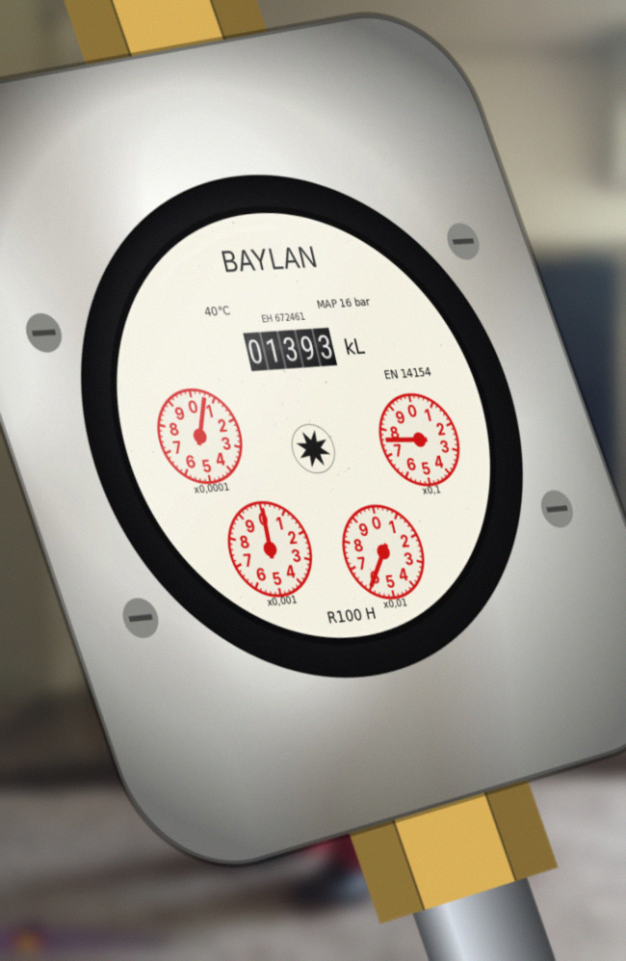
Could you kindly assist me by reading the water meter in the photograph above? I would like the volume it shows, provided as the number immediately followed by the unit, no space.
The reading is 1393.7600kL
